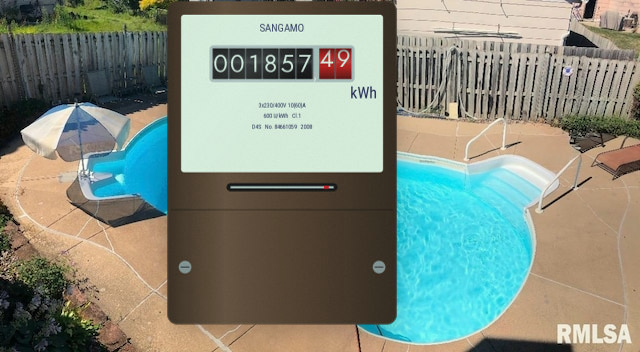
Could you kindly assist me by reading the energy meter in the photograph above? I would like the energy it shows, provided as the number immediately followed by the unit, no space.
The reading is 1857.49kWh
